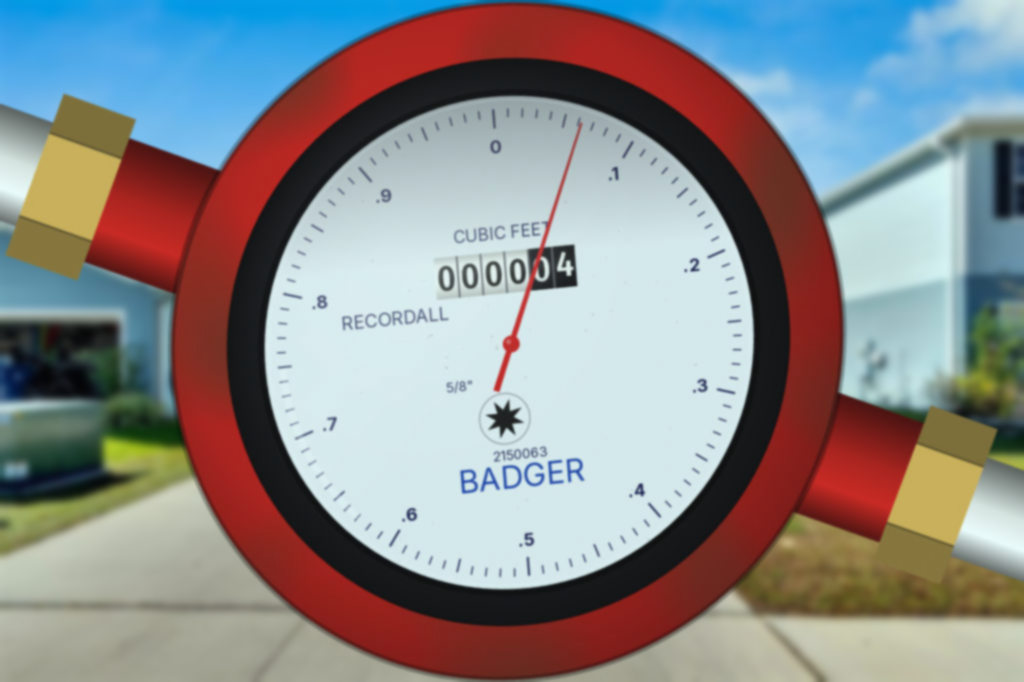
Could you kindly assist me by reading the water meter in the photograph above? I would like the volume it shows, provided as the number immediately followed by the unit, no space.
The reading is 4.06ft³
